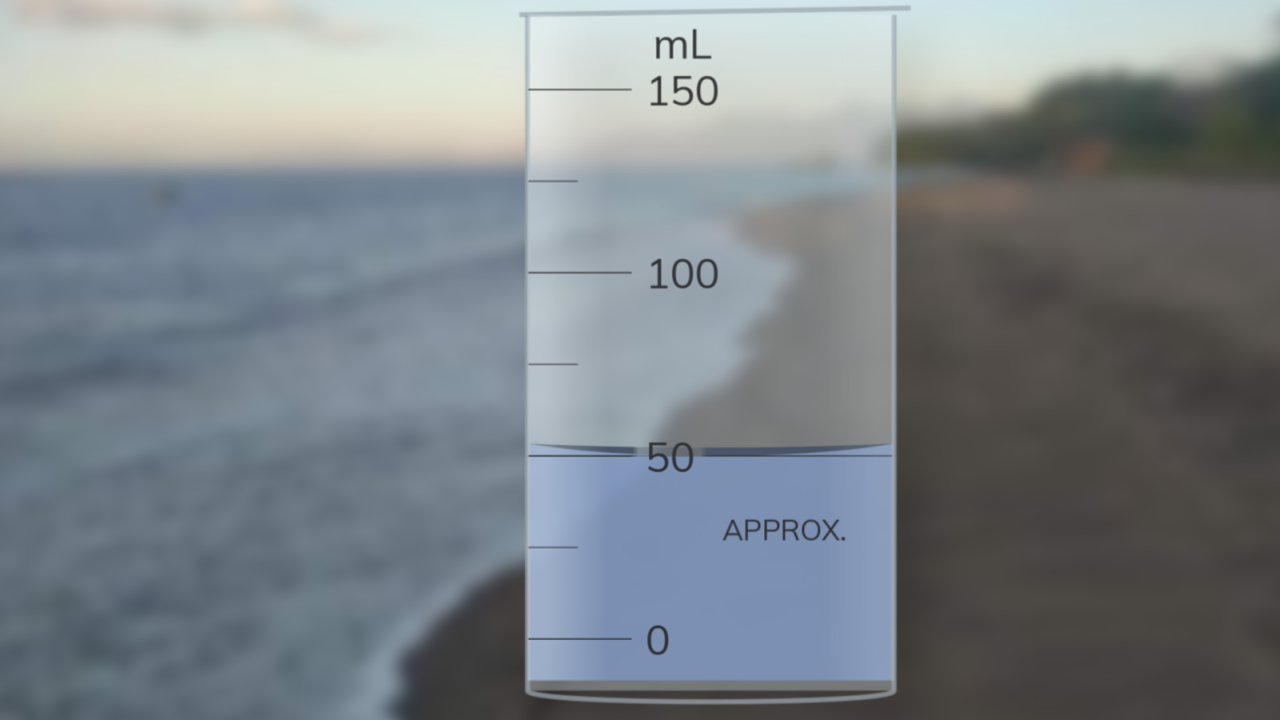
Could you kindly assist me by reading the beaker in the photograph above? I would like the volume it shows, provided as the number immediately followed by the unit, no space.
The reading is 50mL
